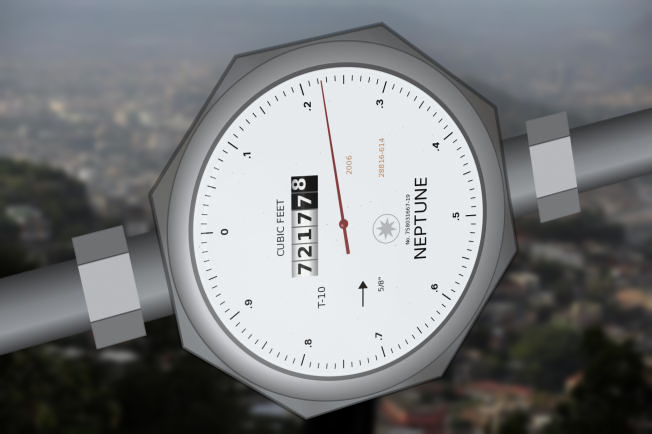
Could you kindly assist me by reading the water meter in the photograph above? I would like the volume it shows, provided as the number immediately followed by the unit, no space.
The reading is 721778.22ft³
